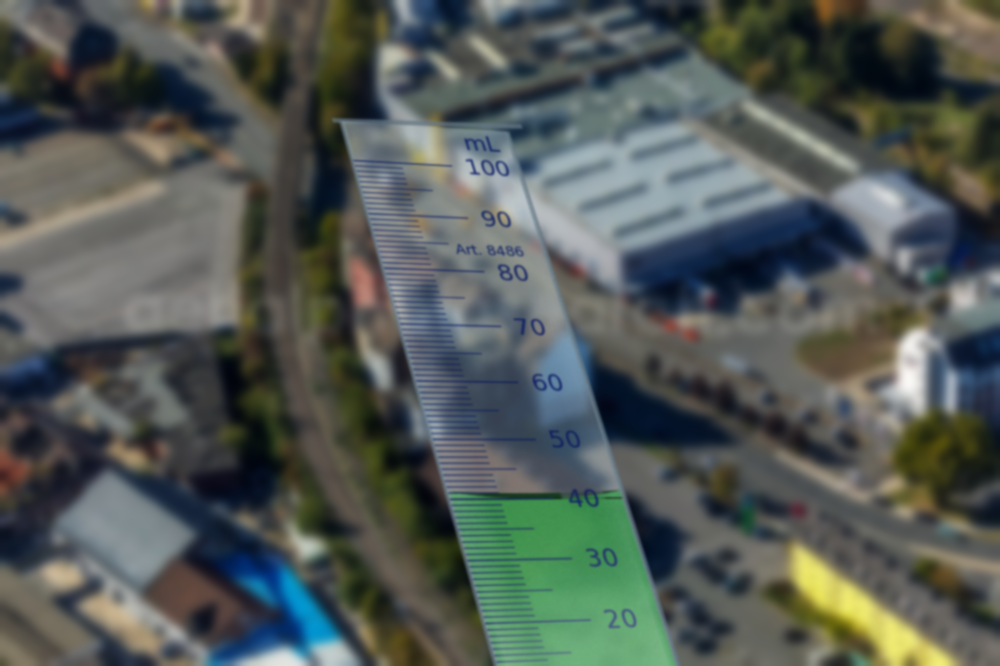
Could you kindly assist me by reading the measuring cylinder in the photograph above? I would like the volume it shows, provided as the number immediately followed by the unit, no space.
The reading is 40mL
